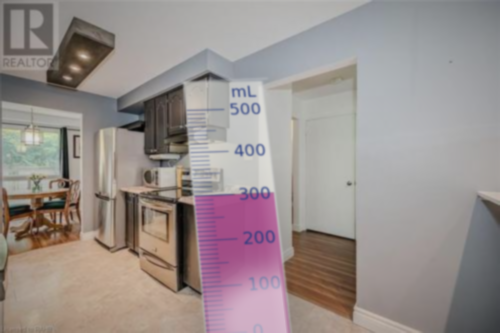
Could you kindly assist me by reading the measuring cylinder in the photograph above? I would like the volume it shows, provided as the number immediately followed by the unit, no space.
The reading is 300mL
